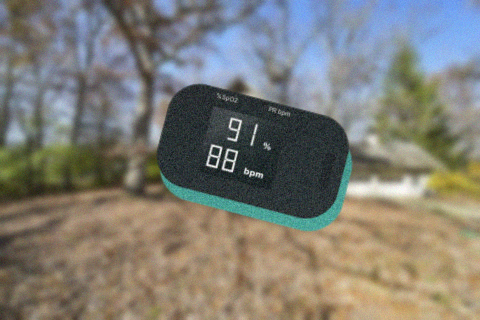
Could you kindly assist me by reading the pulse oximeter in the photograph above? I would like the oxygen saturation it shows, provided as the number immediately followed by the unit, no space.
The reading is 91%
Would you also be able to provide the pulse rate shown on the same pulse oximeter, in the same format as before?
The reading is 88bpm
